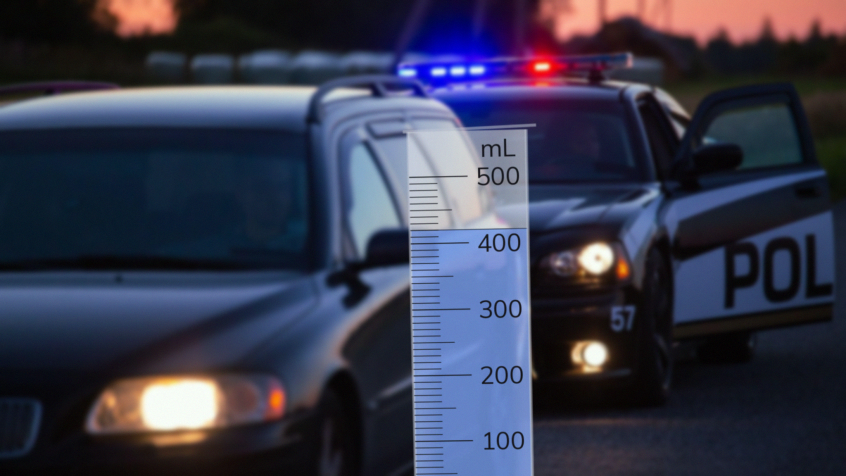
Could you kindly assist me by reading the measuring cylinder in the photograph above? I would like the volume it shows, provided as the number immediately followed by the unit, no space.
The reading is 420mL
